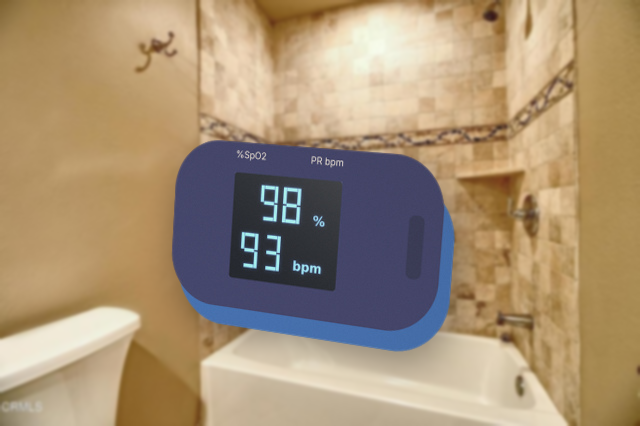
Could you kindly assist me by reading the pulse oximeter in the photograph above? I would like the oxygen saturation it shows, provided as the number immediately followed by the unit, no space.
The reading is 98%
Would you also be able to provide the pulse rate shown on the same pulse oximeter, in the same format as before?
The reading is 93bpm
